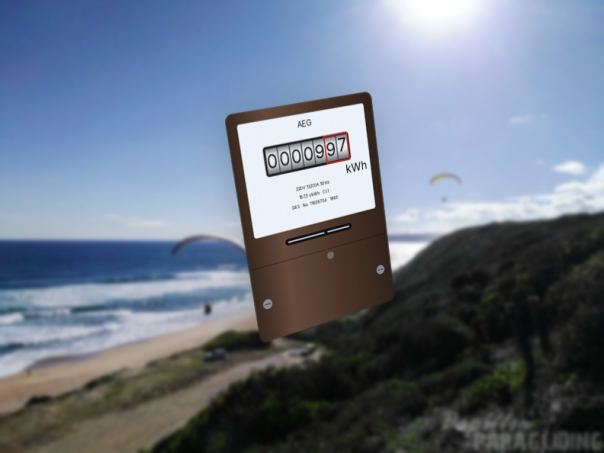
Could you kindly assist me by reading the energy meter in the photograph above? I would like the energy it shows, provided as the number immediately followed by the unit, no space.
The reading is 9.97kWh
